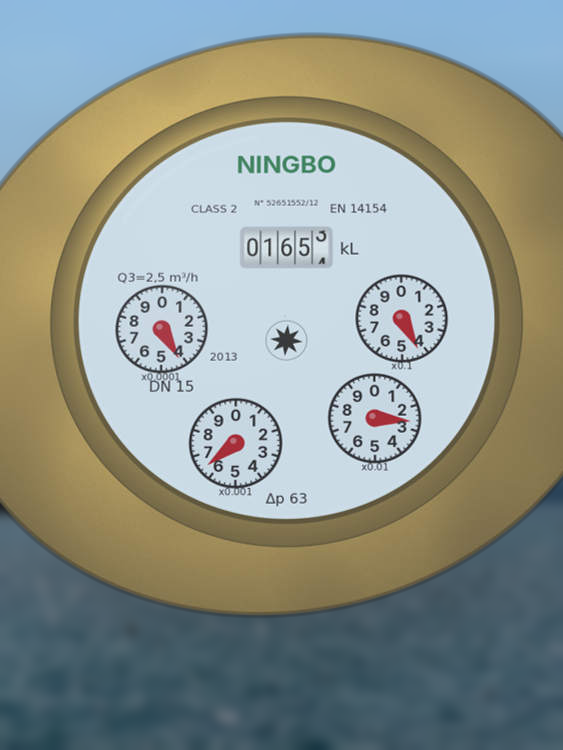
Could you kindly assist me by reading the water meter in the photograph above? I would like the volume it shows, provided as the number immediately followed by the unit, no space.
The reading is 1653.4264kL
